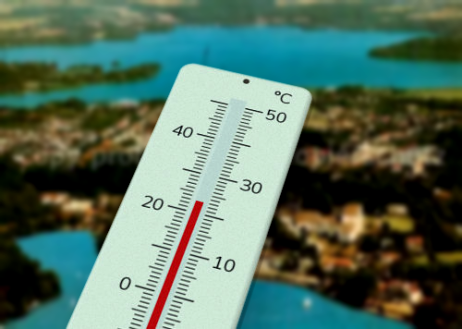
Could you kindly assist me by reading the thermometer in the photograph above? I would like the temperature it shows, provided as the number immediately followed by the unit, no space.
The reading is 23°C
